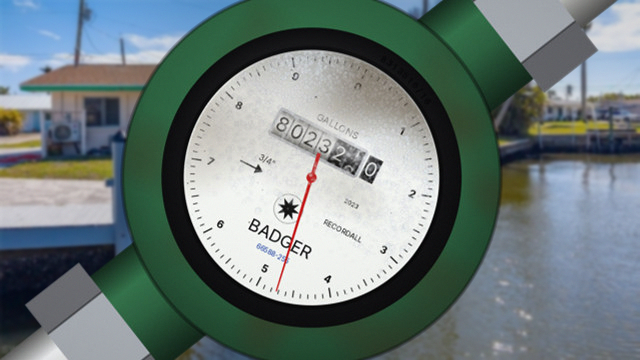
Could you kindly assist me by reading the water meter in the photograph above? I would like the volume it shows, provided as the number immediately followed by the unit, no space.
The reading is 8023214.7gal
